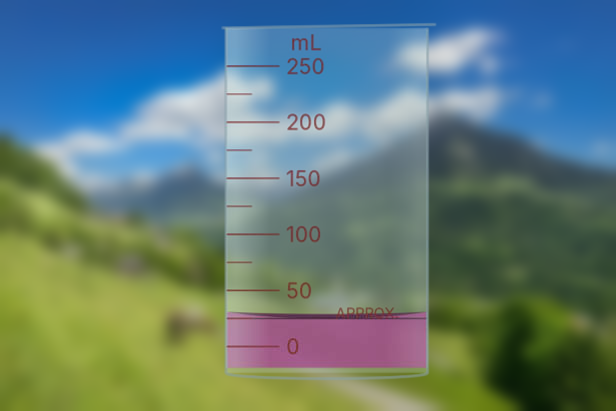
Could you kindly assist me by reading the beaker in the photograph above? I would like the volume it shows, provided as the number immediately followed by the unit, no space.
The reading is 25mL
